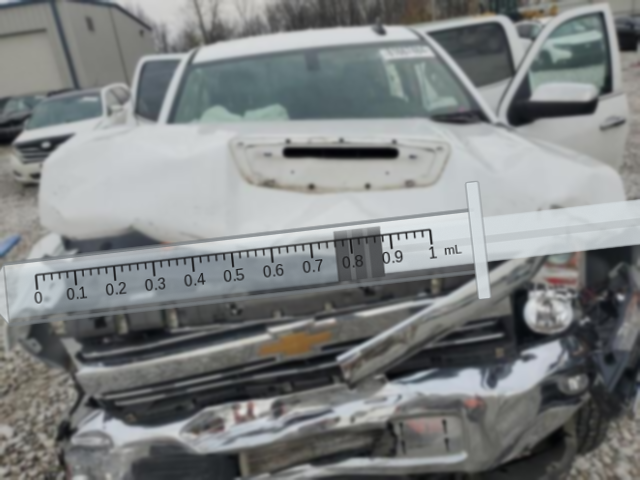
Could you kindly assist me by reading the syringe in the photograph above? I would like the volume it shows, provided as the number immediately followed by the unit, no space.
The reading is 0.76mL
